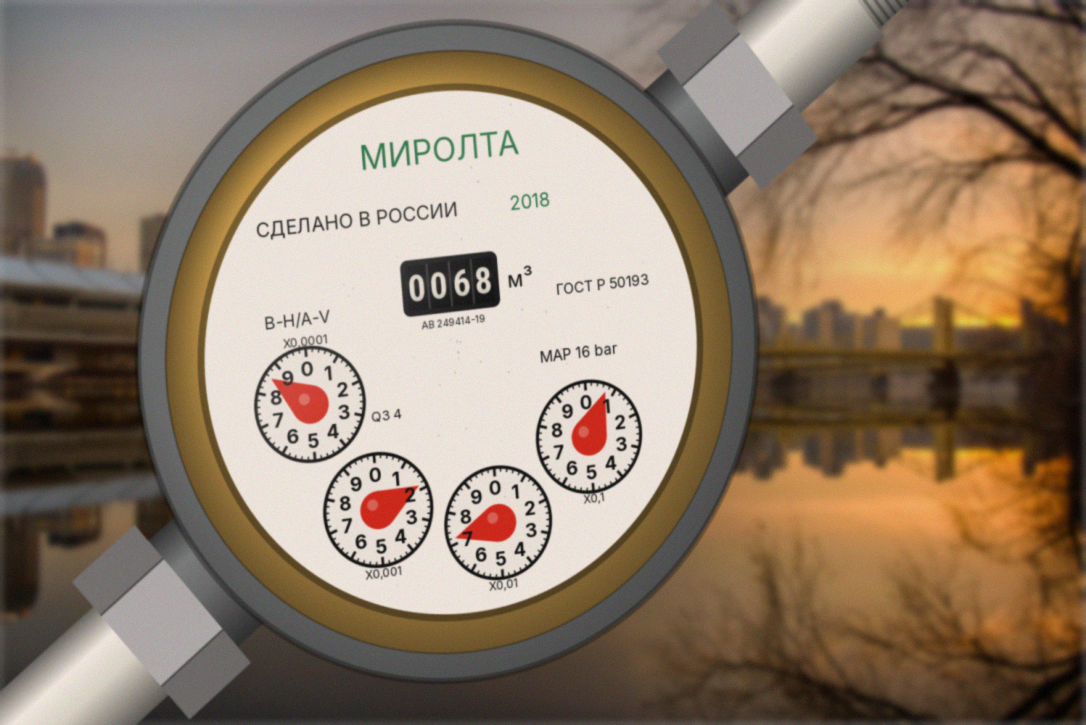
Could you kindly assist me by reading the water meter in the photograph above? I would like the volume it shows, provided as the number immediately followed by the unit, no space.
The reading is 68.0718m³
